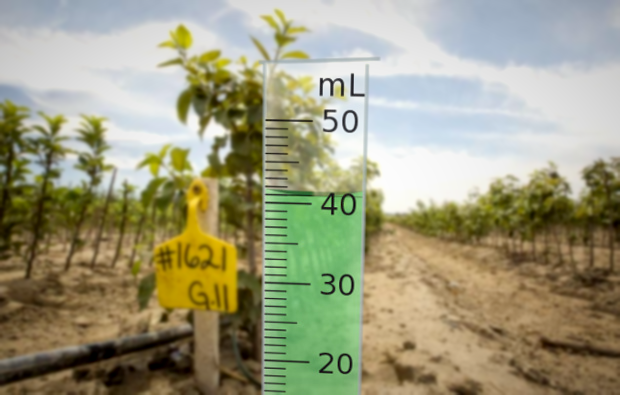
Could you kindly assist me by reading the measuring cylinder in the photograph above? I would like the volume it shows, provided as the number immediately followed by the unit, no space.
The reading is 41mL
